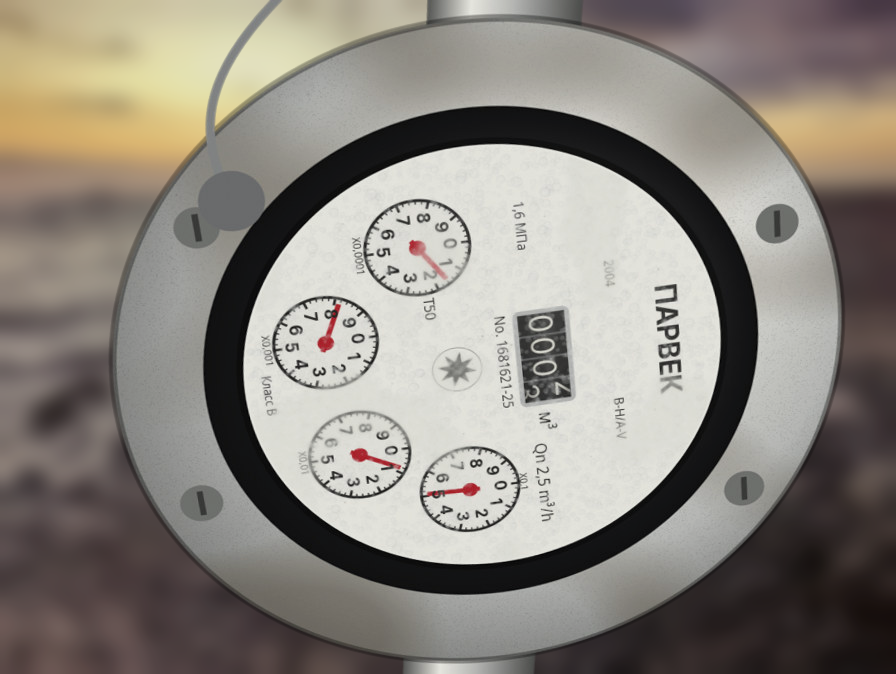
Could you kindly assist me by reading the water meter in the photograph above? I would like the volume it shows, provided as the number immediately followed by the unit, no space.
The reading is 2.5081m³
